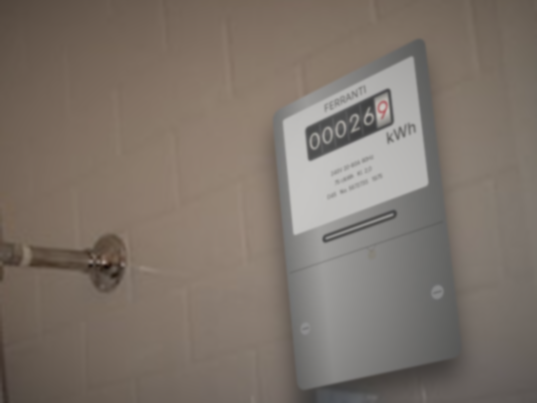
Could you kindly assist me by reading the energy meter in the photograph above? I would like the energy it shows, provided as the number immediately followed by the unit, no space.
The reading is 26.9kWh
